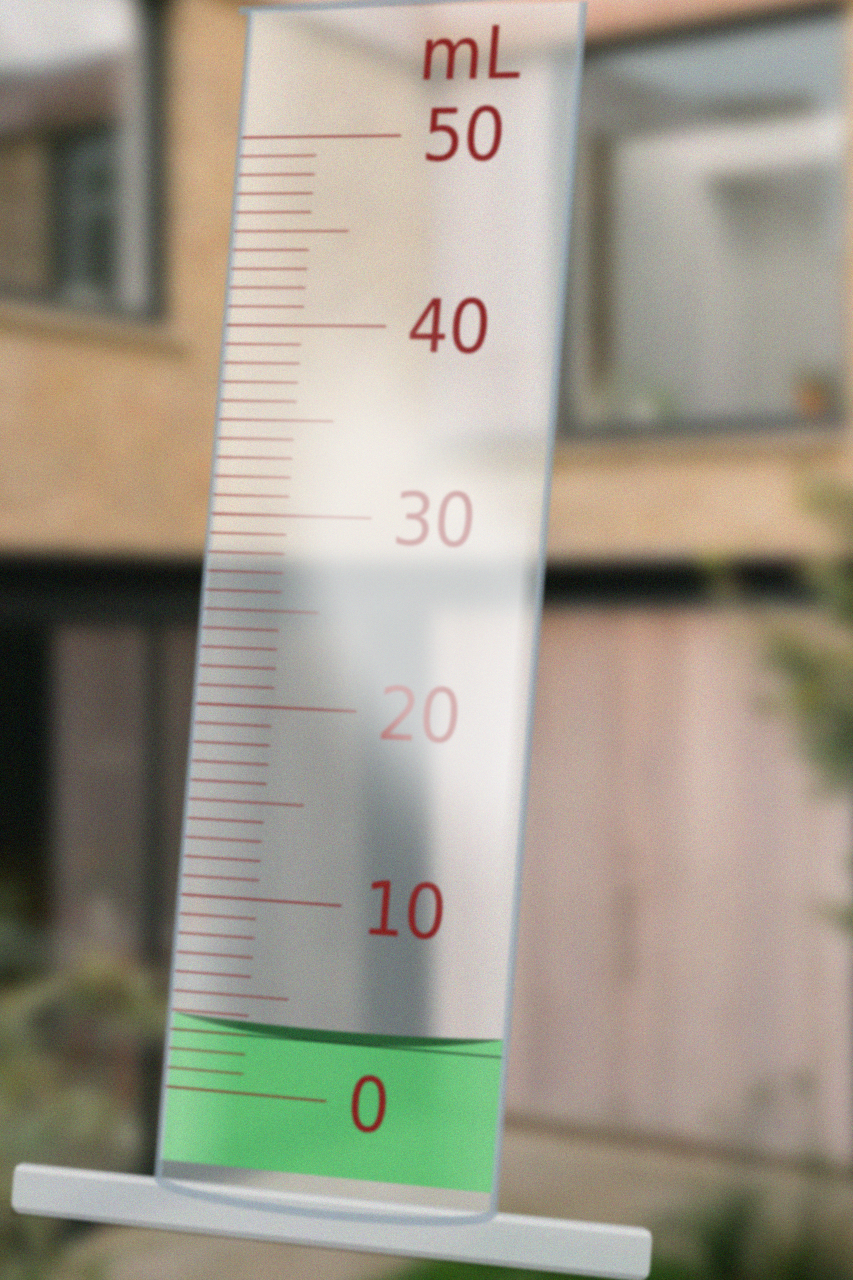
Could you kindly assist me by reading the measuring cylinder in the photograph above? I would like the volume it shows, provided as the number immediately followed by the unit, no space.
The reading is 3mL
